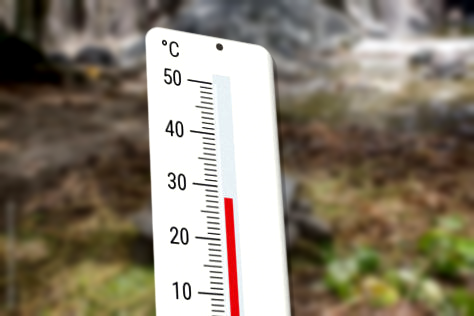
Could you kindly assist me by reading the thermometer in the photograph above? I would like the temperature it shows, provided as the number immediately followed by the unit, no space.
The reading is 28°C
